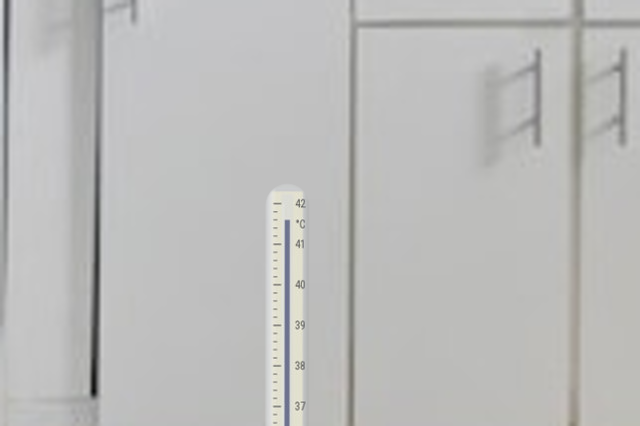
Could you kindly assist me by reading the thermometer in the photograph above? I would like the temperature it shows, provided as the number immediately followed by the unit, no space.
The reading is 41.6°C
